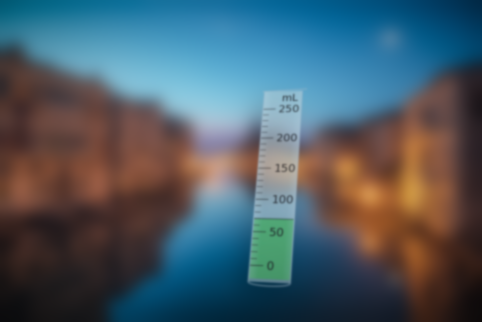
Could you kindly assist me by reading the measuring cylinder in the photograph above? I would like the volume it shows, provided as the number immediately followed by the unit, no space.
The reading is 70mL
